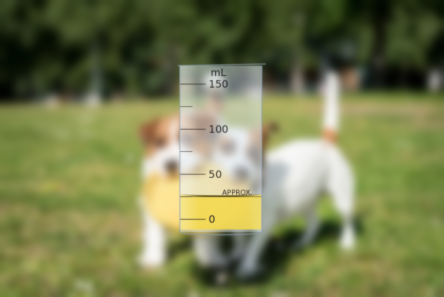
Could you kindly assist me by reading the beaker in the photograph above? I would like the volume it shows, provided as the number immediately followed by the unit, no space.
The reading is 25mL
